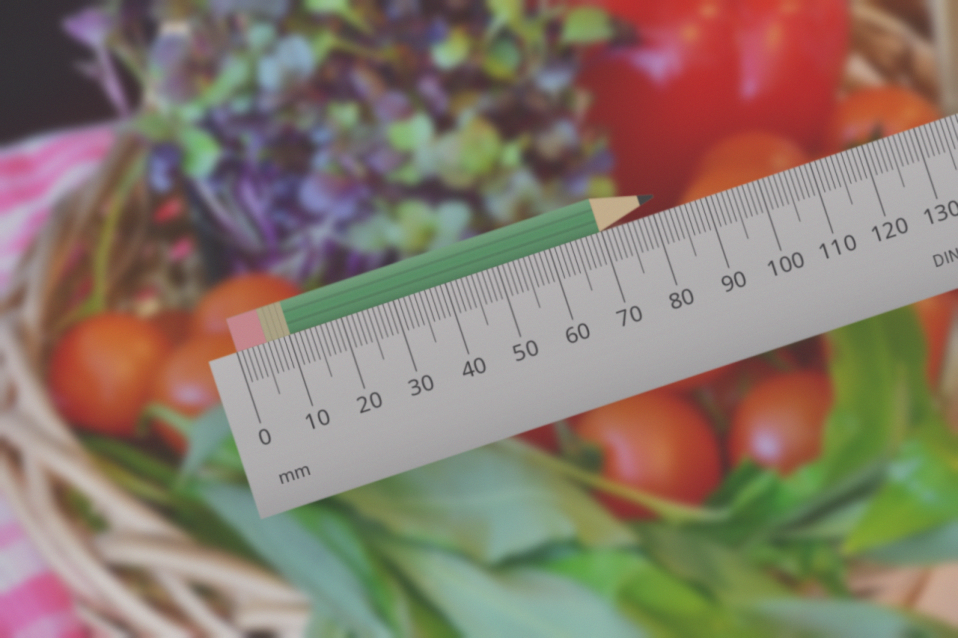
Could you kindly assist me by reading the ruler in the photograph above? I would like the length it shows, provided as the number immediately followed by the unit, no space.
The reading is 81mm
